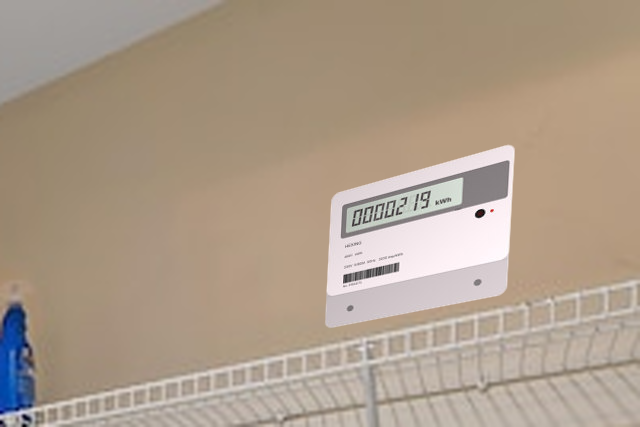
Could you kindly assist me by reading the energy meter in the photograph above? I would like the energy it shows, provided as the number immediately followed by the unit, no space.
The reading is 219kWh
